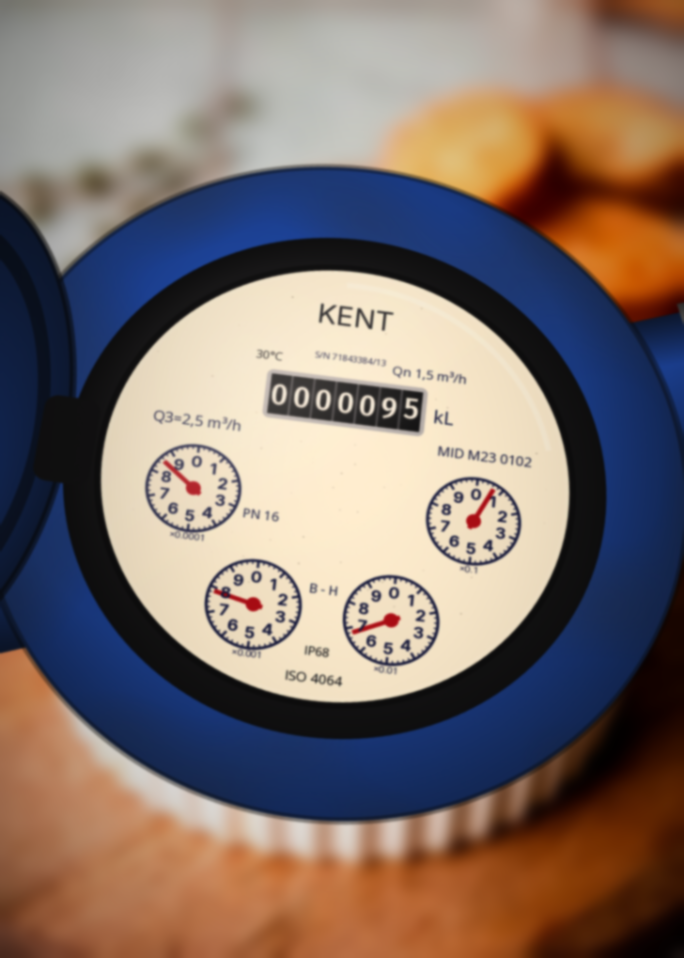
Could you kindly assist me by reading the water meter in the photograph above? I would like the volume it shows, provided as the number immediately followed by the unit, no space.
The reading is 95.0678kL
